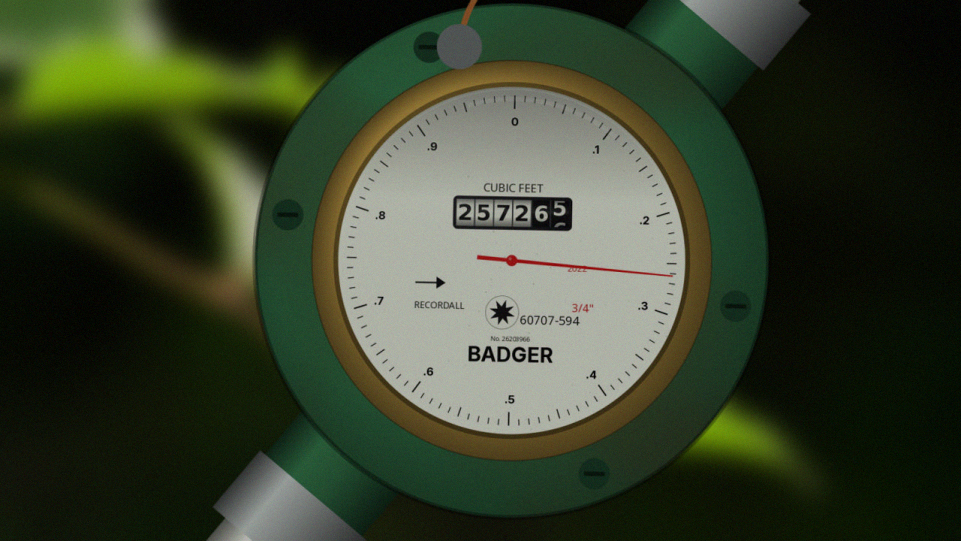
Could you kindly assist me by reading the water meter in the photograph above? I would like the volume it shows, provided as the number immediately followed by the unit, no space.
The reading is 257265.26ft³
